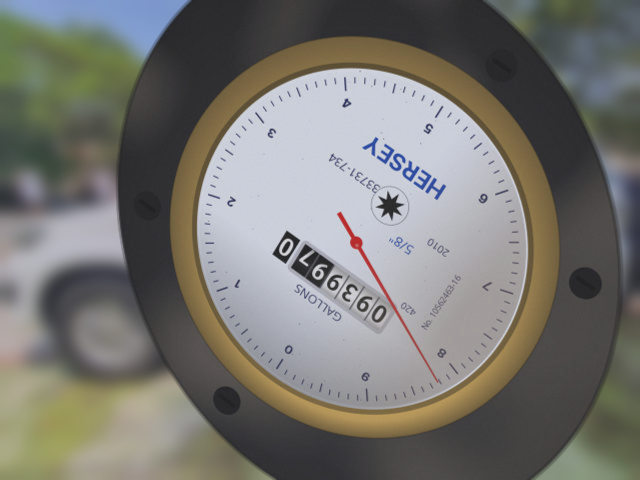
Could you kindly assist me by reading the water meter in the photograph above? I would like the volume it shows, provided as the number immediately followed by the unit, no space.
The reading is 939968.2gal
